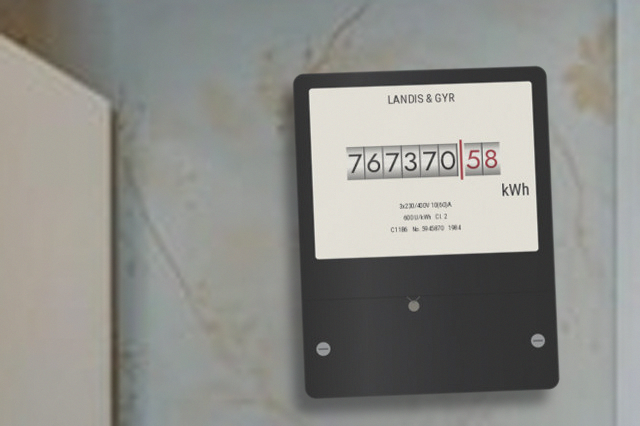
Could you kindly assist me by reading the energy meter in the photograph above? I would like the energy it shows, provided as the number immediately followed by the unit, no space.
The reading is 767370.58kWh
